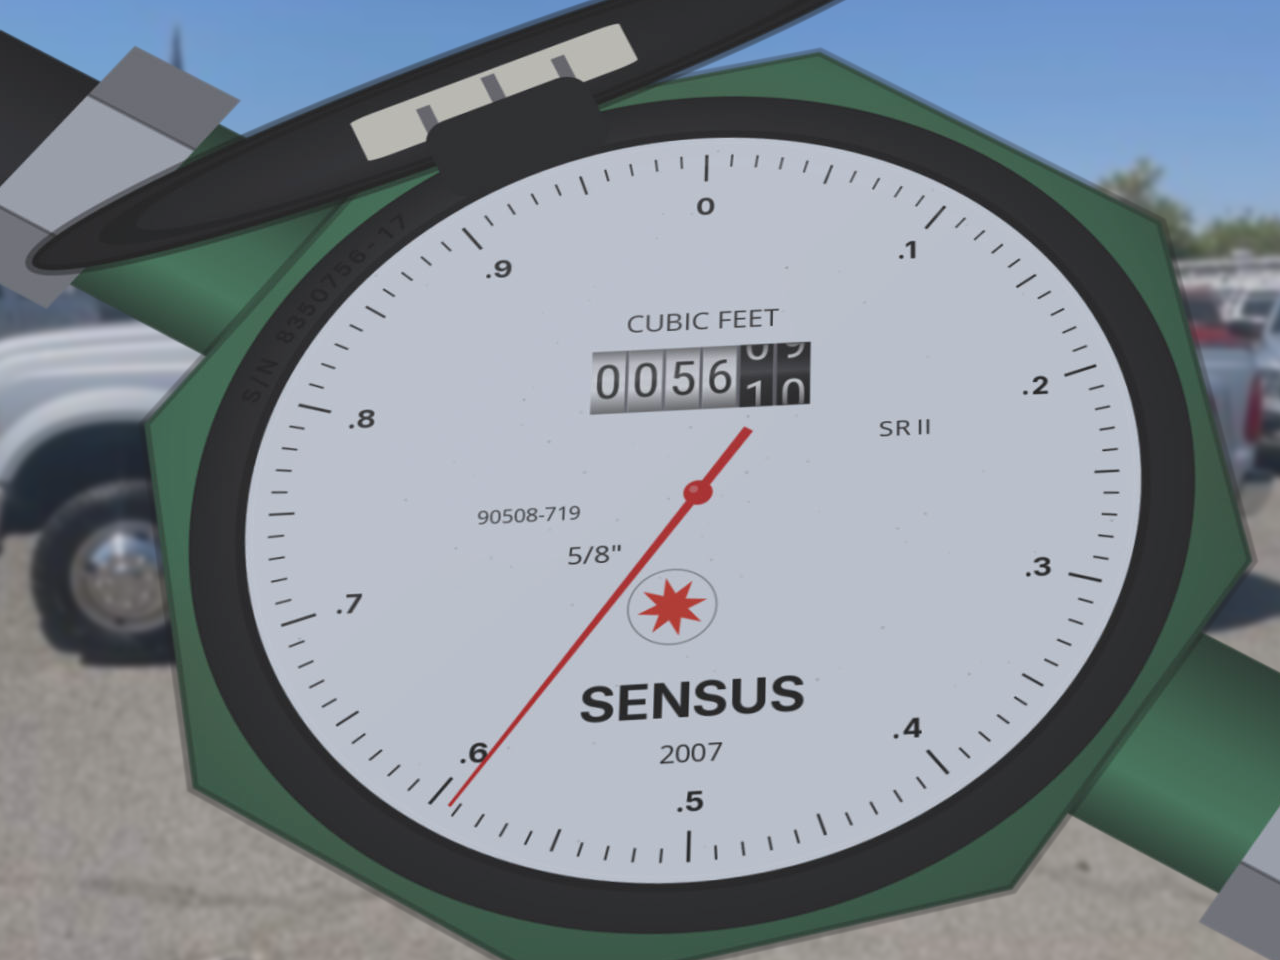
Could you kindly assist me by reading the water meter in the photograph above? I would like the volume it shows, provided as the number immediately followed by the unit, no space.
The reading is 5609.59ft³
